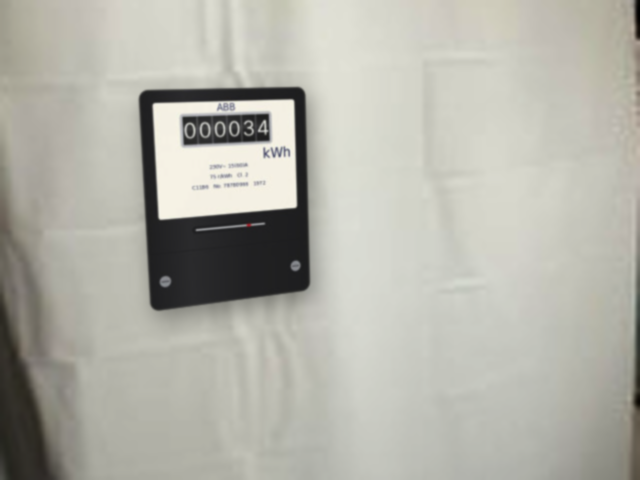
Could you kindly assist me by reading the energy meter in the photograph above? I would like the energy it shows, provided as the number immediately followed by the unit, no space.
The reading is 34kWh
